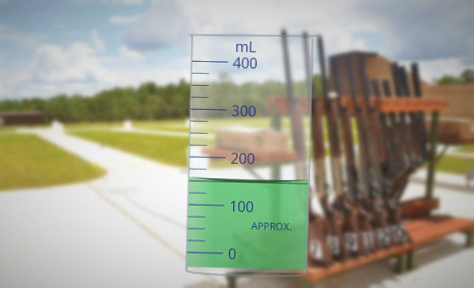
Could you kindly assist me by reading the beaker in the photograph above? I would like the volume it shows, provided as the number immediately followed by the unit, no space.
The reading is 150mL
